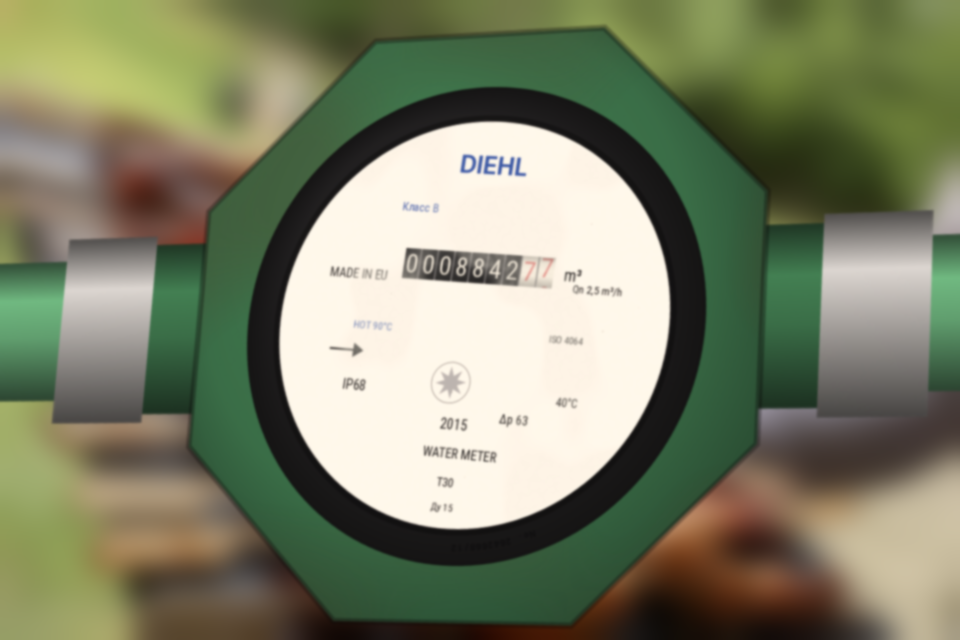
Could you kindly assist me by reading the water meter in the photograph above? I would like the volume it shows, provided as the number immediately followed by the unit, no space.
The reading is 8842.77m³
